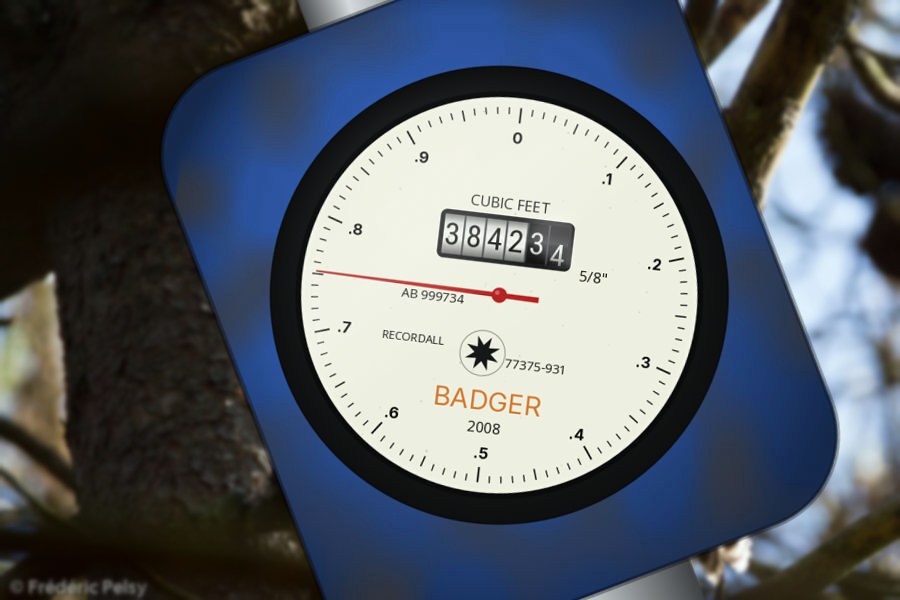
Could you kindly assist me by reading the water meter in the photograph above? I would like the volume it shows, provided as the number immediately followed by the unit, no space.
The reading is 384233.75ft³
